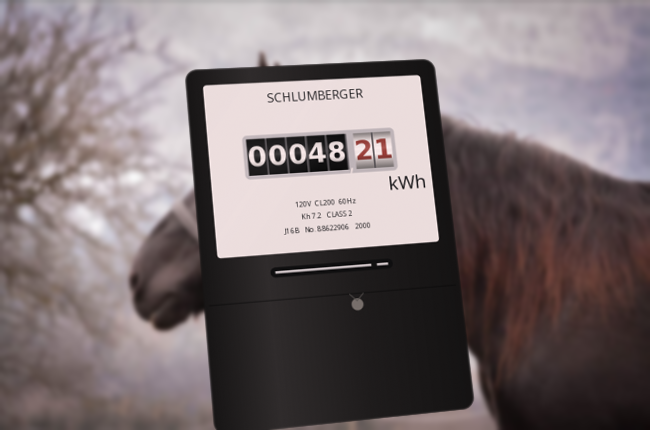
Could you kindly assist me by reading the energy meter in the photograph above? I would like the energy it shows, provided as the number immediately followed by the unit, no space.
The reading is 48.21kWh
